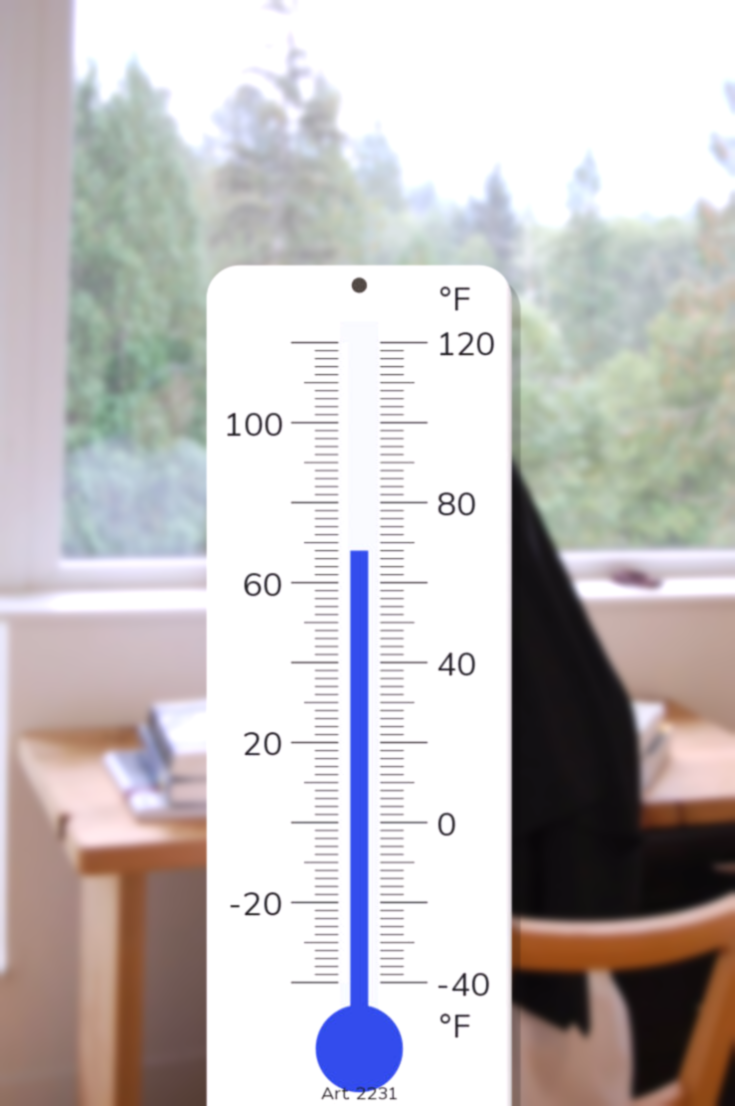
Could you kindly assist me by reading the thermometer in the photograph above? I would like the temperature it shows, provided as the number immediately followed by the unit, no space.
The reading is 68°F
